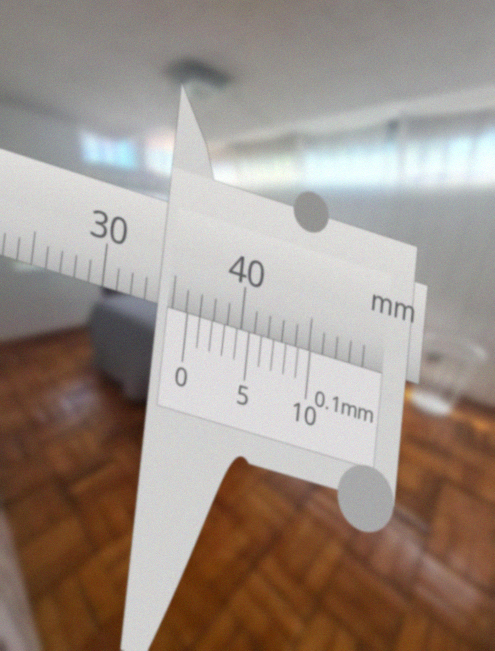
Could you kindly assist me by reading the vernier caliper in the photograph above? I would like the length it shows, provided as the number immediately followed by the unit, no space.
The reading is 36.1mm
